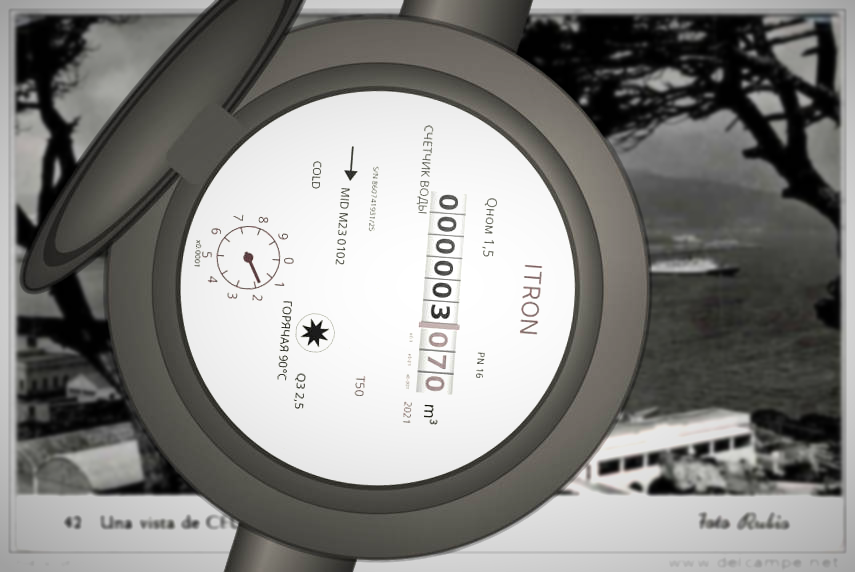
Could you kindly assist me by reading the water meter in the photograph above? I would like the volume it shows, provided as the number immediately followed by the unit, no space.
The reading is 3.0701m³
